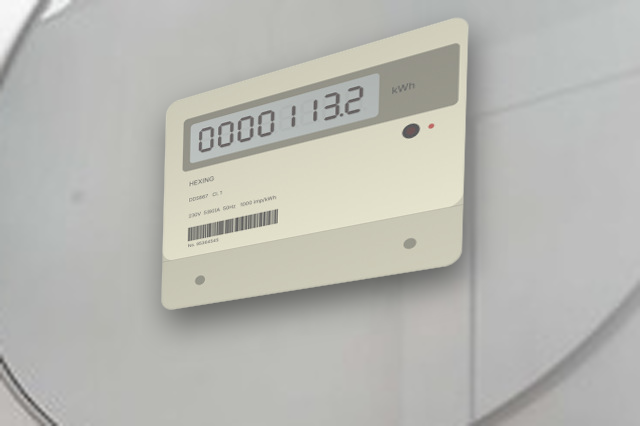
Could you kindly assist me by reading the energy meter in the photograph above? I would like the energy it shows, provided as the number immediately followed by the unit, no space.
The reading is 113.2kWh
